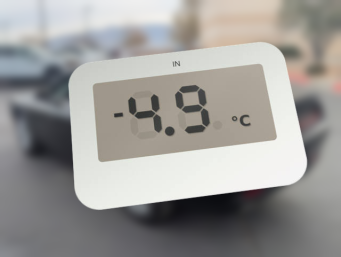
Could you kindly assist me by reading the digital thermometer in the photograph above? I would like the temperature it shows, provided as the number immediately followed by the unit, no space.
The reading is -4.9°C
